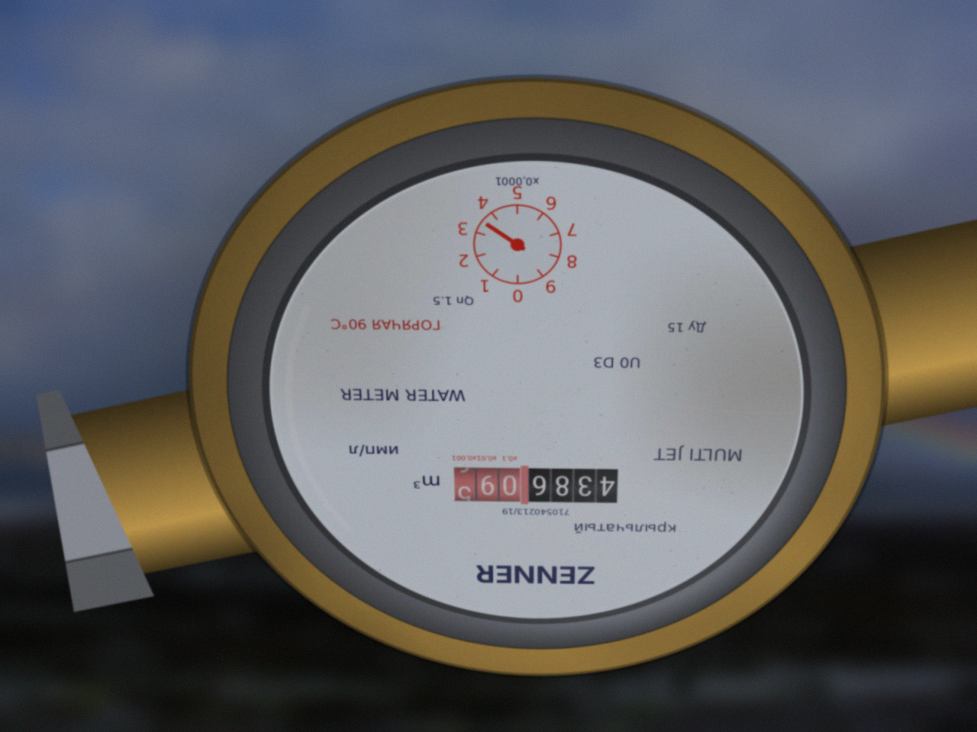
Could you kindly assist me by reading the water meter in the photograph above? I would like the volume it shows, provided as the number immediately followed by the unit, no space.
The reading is 4386.0953m³
